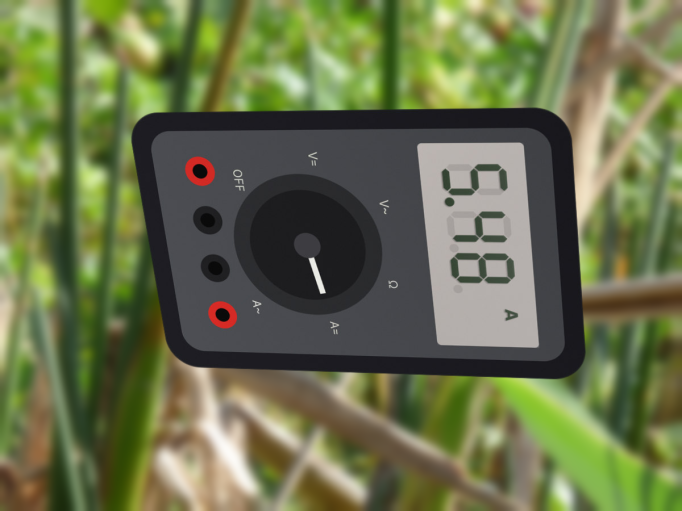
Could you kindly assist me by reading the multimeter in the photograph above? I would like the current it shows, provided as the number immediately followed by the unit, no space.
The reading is 5.48A
